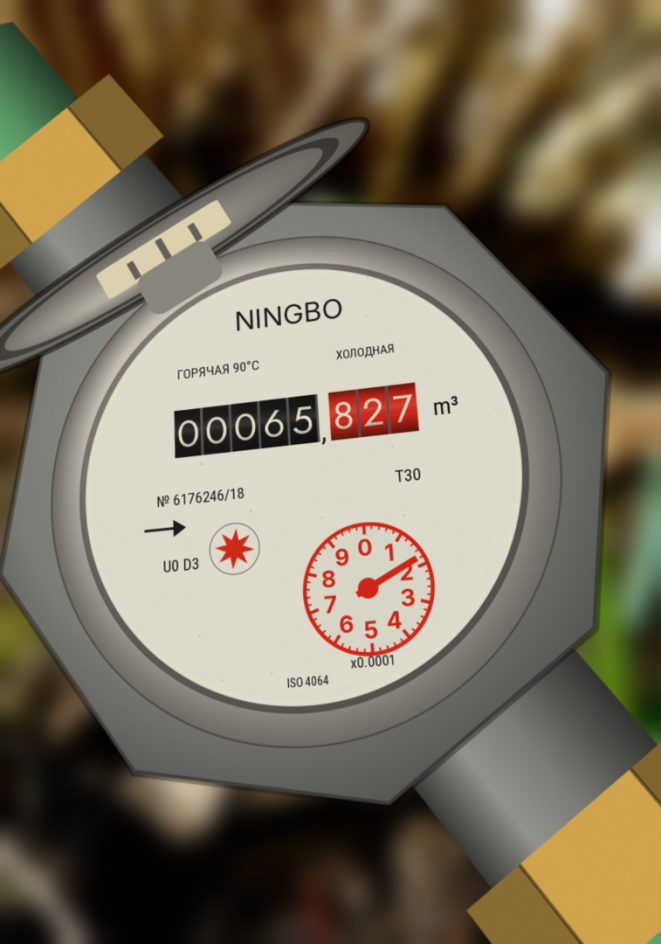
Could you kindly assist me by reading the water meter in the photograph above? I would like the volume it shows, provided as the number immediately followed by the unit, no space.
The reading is 65.8271m³
